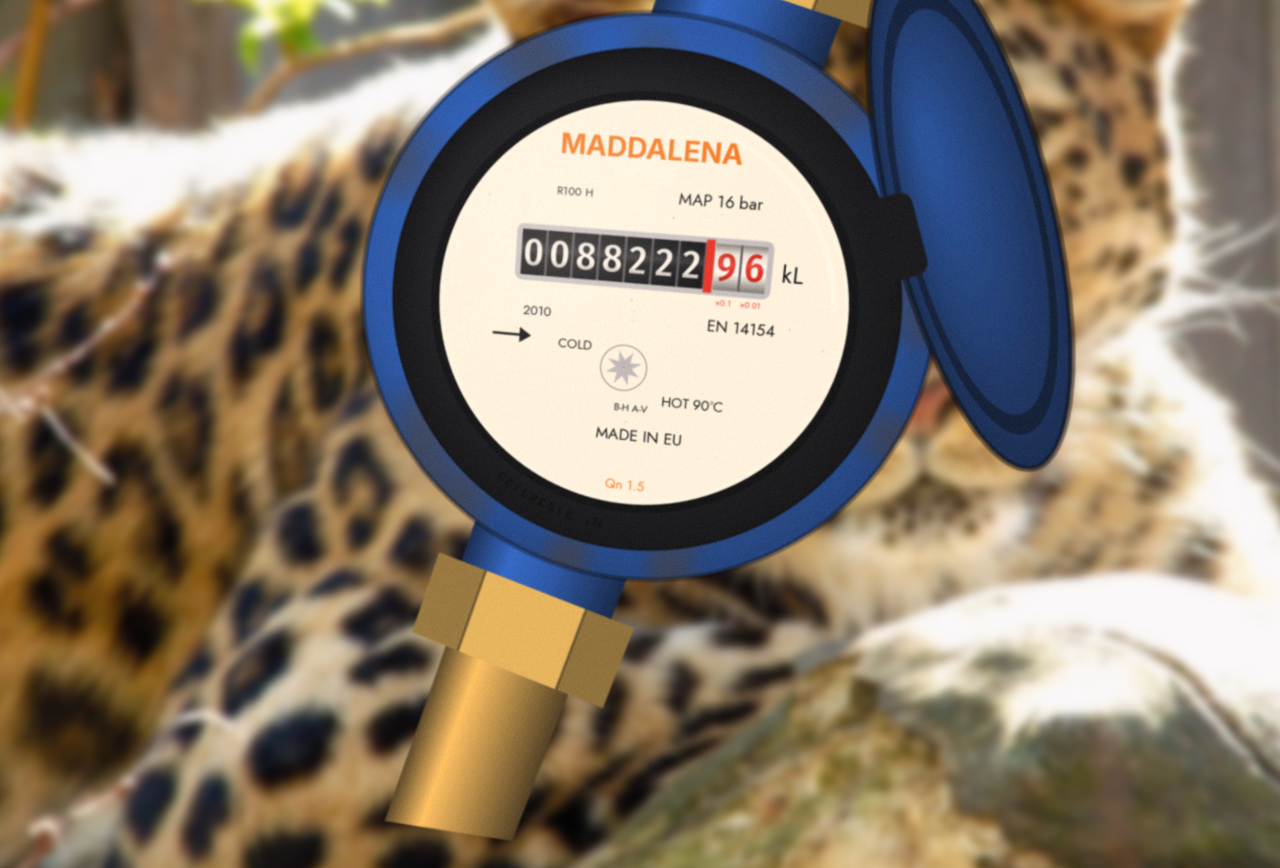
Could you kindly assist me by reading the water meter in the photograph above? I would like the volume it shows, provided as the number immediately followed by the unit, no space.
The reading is 88222.96kL
